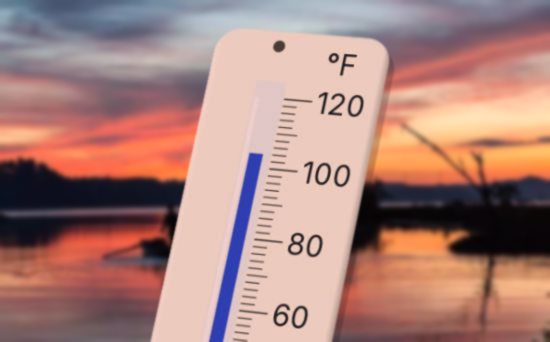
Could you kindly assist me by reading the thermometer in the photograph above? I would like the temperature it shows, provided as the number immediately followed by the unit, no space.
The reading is 104°F
